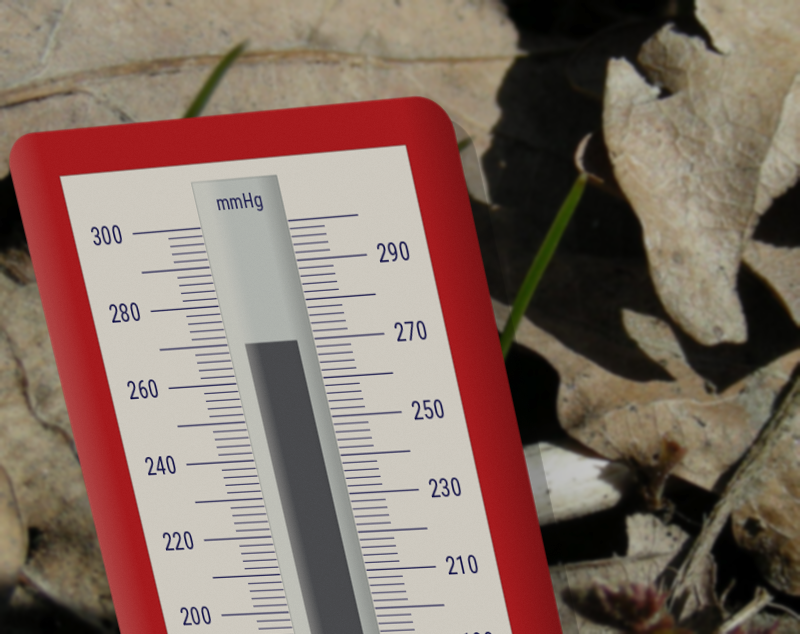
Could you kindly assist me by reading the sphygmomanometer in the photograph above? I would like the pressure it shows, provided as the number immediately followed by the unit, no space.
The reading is 270mmHg
